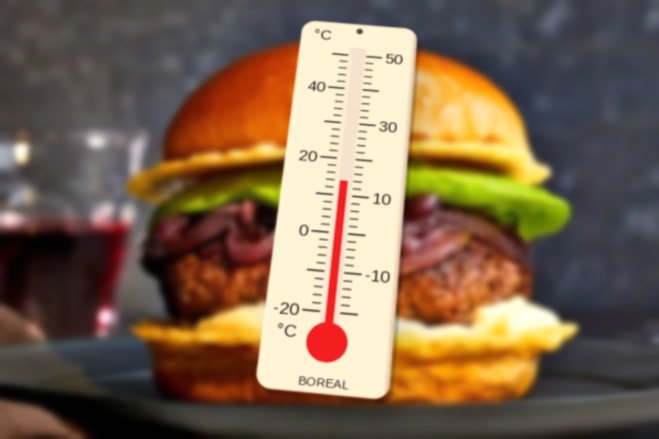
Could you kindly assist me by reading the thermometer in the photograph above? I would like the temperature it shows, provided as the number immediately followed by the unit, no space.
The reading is 14°C
